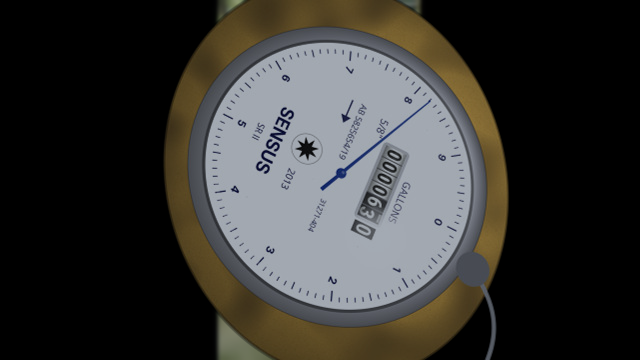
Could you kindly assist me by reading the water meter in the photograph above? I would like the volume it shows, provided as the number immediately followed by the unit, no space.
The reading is 628.2gal
